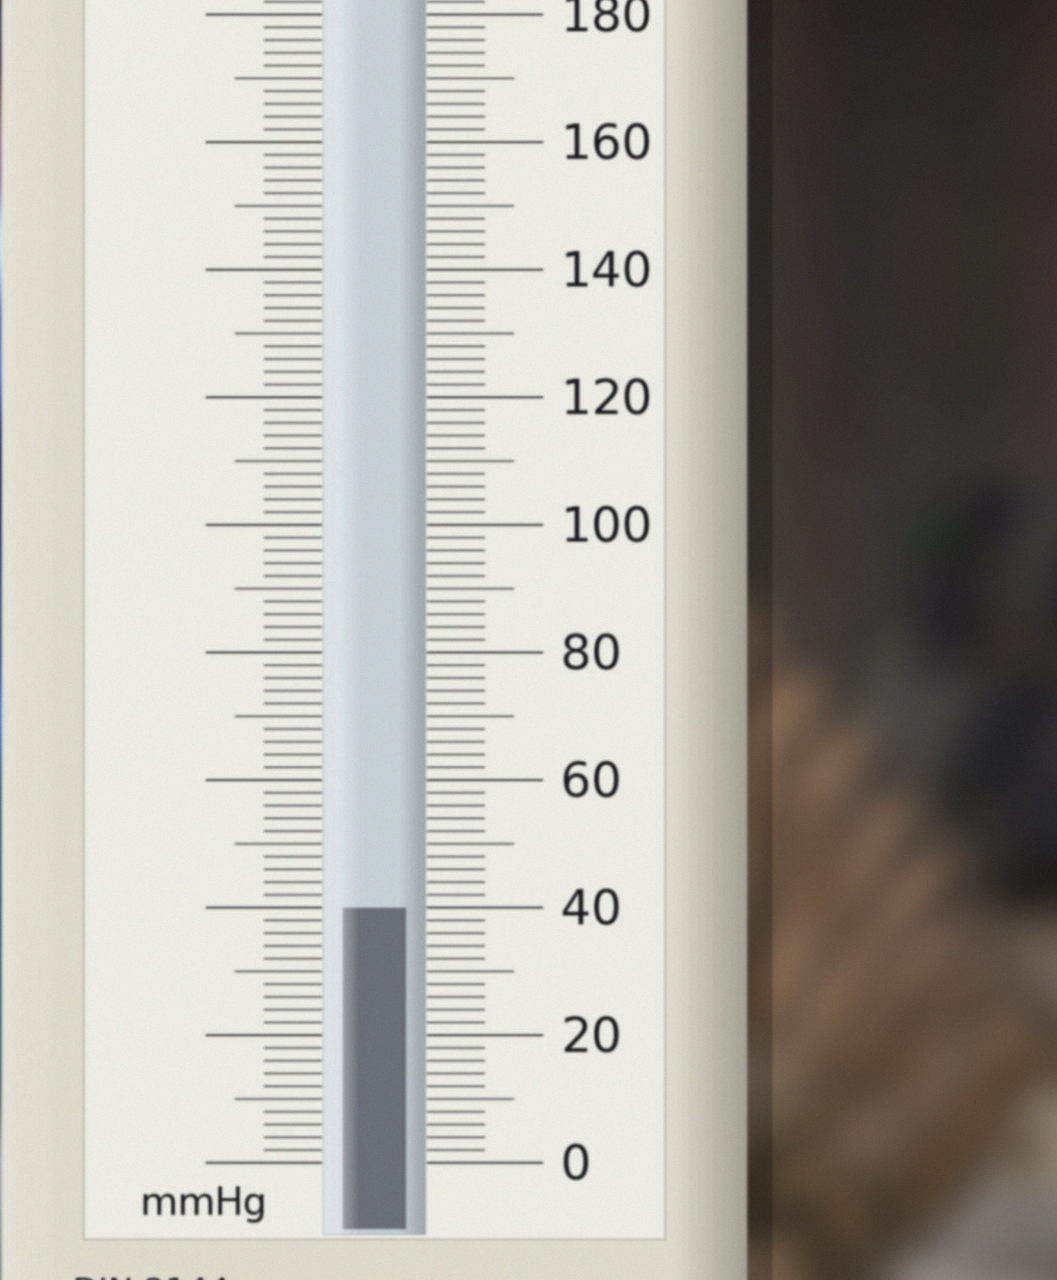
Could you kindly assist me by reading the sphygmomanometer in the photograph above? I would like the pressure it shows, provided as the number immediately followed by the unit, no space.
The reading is 40mmHg
